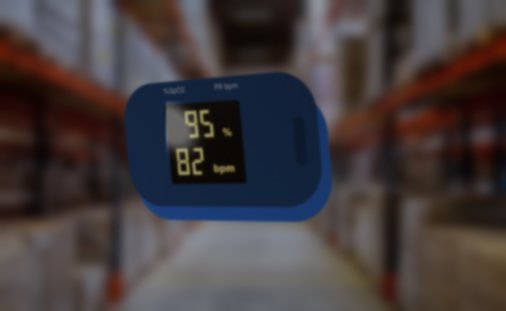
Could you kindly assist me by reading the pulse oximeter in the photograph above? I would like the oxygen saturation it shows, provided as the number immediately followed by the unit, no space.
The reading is 95%
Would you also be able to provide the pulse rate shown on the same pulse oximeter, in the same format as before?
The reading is 82bpm
